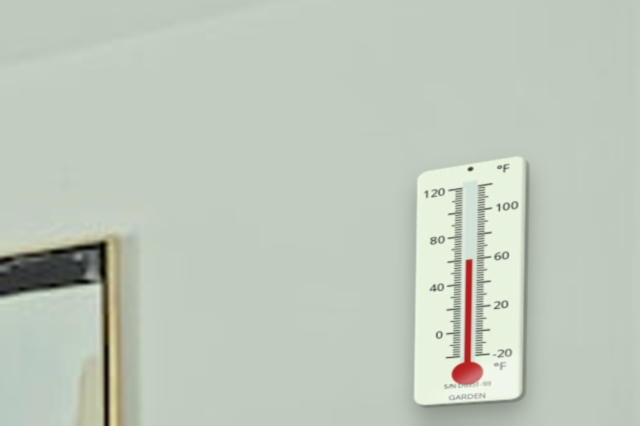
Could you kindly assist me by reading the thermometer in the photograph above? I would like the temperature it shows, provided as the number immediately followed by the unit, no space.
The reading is 60°F
